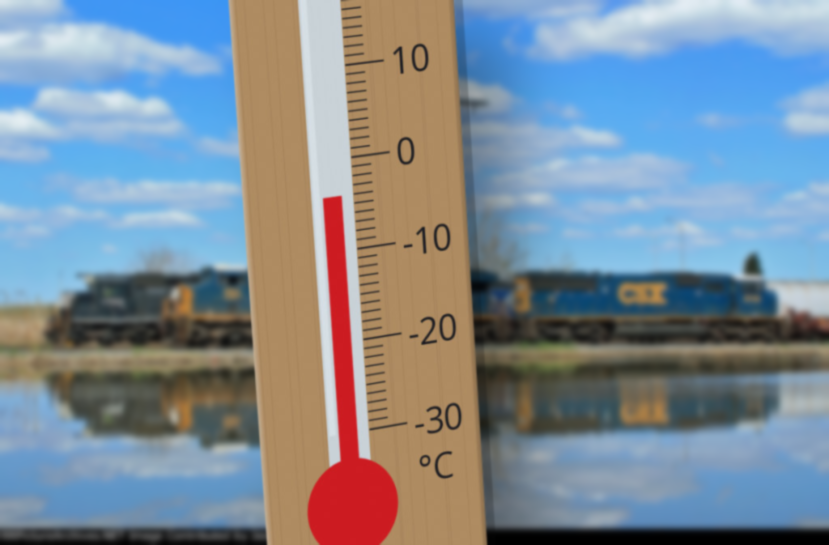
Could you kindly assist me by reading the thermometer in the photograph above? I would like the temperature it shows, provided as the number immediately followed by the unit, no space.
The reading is -4°C
